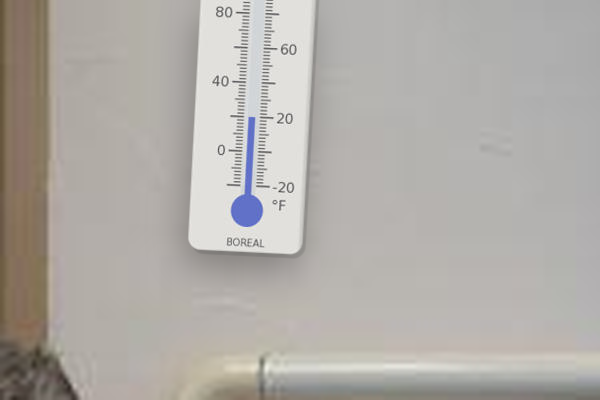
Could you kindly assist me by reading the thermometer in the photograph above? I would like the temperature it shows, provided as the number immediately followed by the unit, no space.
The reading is 20°F
